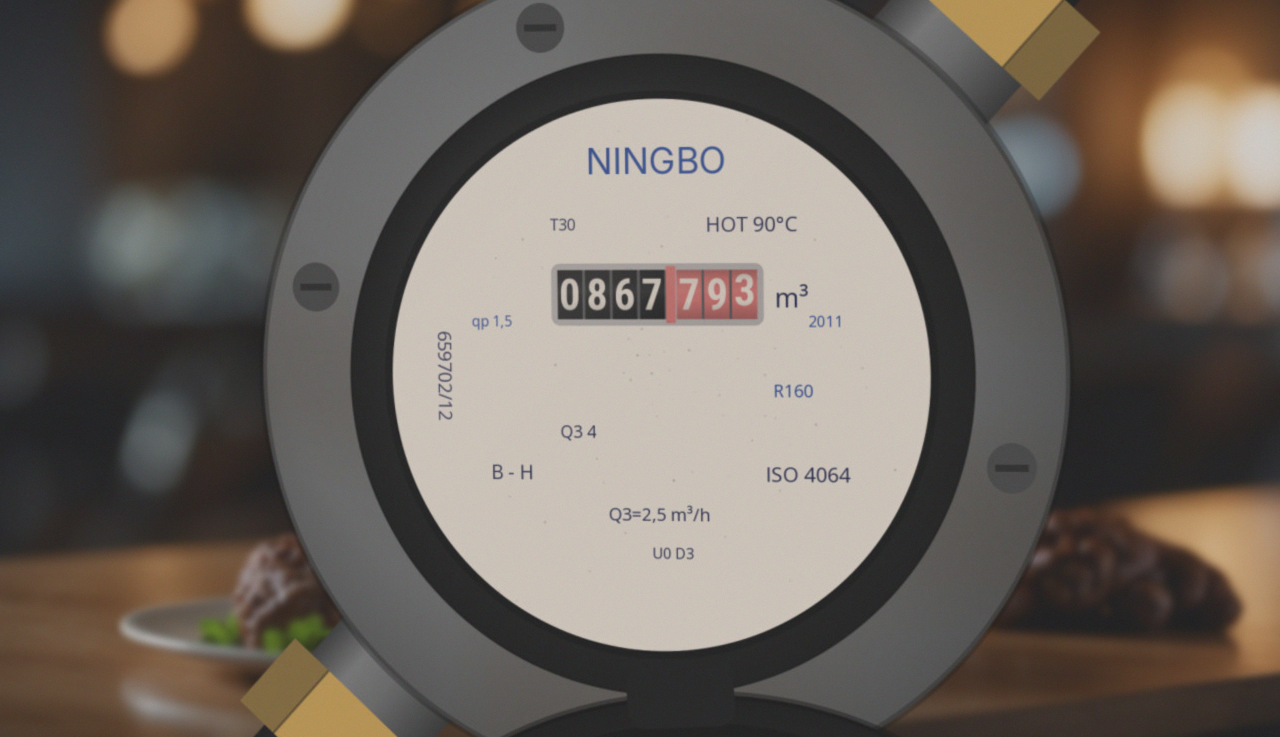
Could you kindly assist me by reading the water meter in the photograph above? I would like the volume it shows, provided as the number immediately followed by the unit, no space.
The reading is 867.793m³
